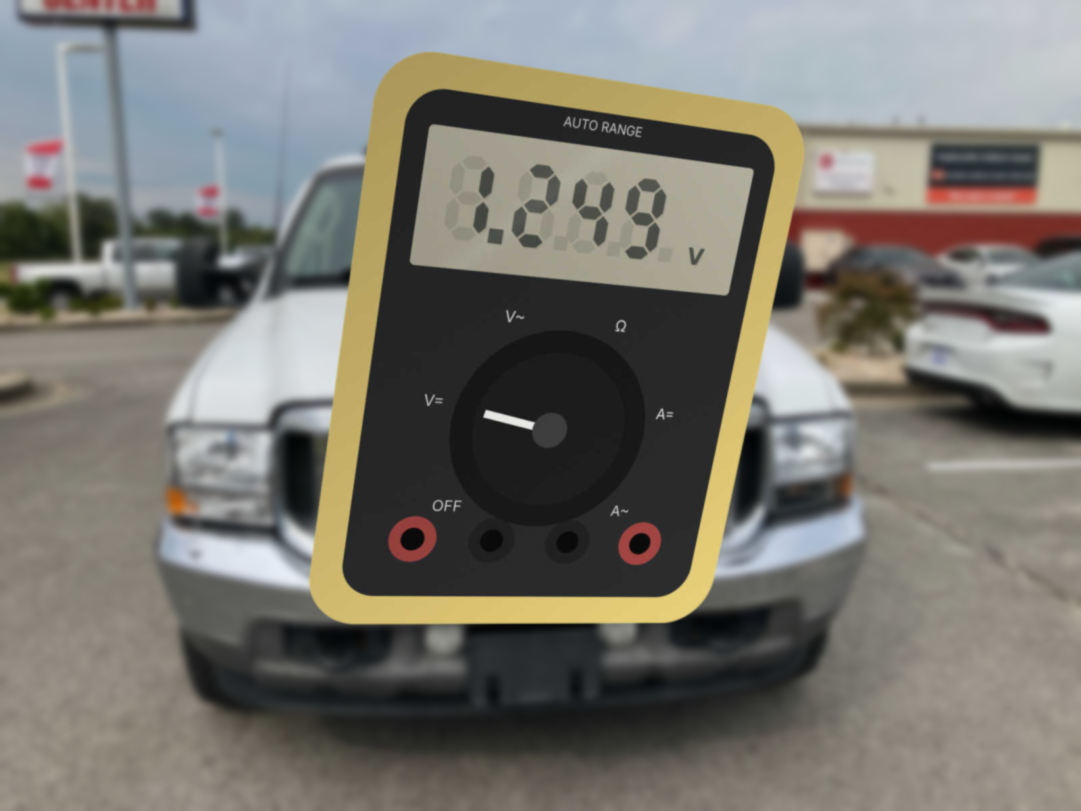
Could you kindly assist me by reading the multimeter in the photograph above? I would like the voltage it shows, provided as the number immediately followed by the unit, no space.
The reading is 1.249V
